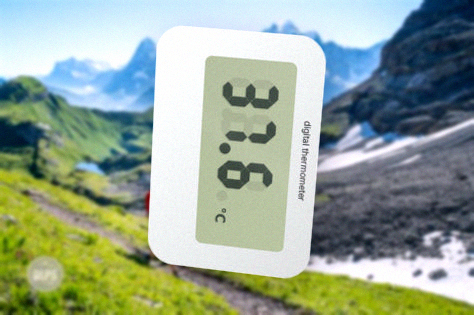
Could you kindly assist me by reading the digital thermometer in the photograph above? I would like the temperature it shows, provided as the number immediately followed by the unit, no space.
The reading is 37.6°C
